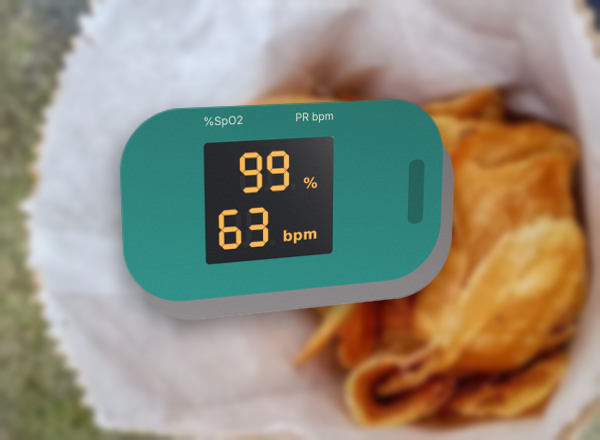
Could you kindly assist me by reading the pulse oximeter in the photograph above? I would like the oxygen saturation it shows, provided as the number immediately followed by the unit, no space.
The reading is 99%
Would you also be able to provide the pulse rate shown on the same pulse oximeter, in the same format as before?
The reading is 63bpm
